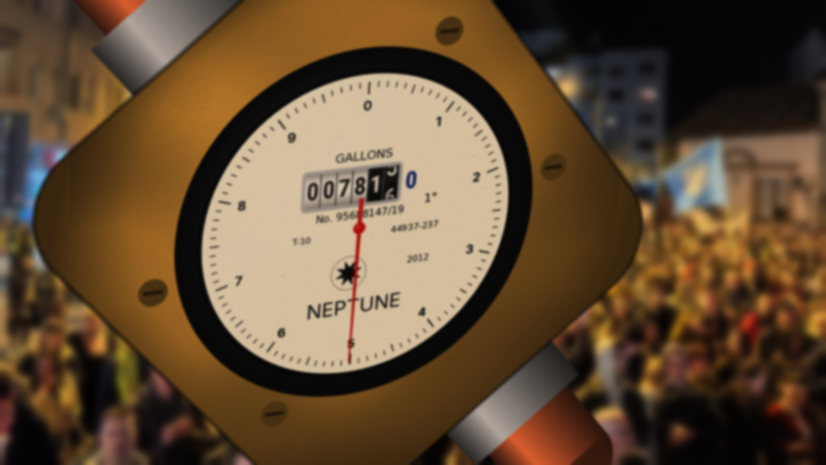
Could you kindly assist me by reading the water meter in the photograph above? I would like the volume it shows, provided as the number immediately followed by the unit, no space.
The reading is 78155.0gal
